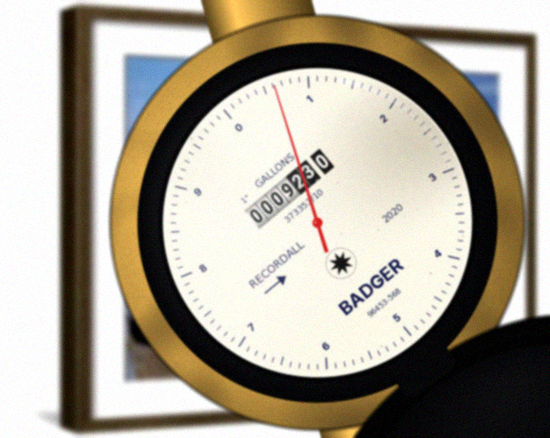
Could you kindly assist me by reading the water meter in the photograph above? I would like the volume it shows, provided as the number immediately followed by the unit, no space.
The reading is 9230.6gal
